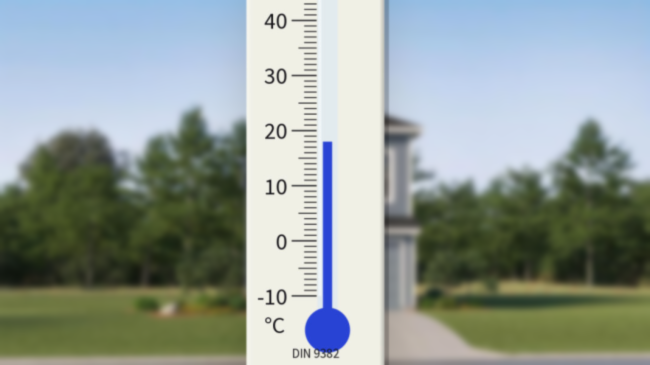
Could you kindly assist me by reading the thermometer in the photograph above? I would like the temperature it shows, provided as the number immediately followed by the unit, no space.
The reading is 18°C
